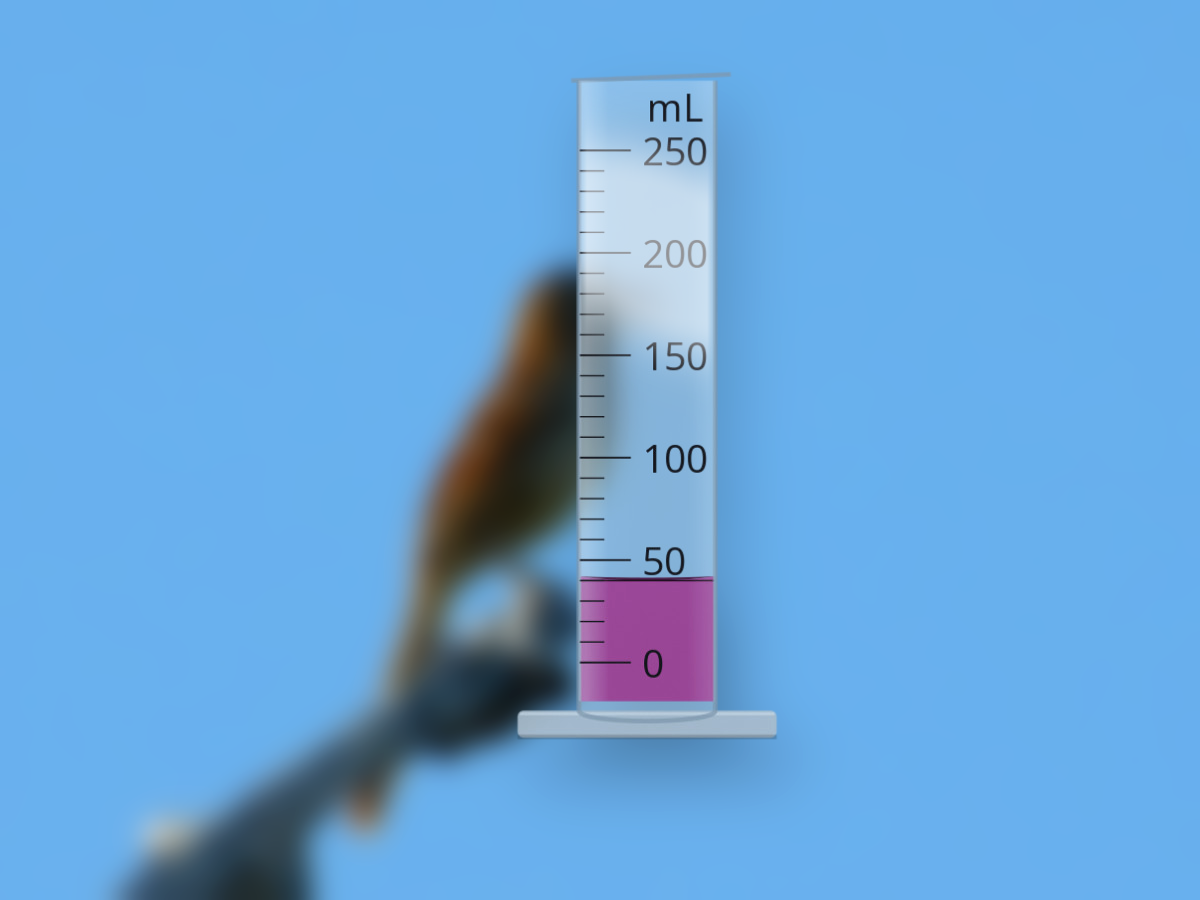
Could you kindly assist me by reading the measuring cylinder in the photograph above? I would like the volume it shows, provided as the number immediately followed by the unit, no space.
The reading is 40mL
